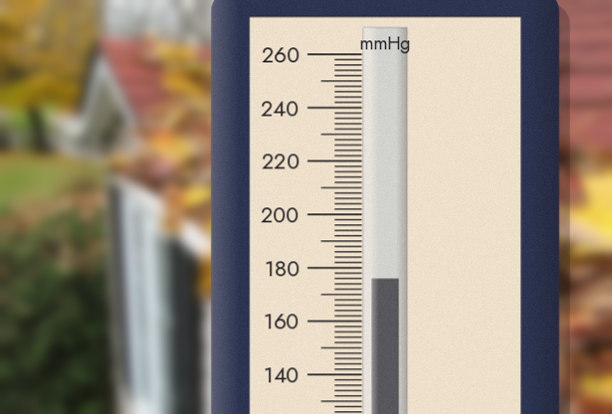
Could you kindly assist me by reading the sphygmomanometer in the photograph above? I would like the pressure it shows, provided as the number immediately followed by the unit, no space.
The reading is 176mmHg
